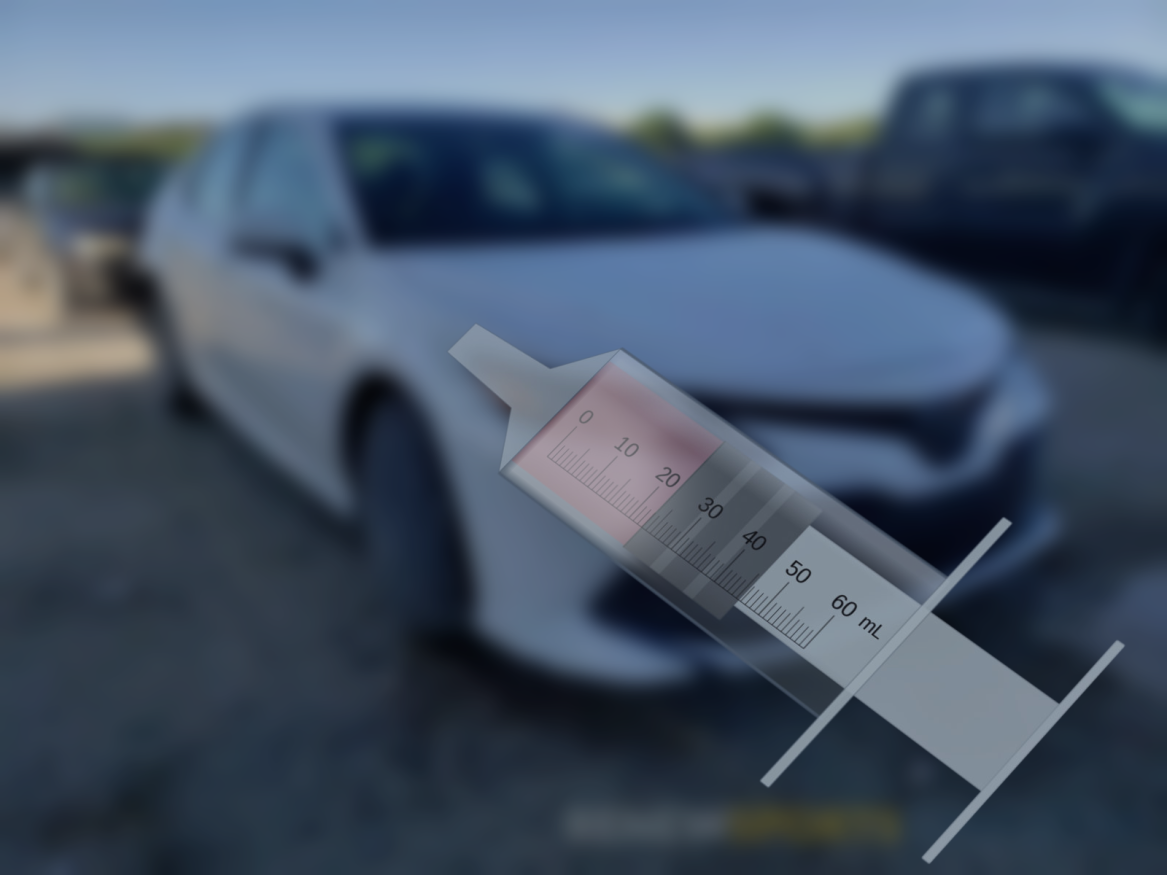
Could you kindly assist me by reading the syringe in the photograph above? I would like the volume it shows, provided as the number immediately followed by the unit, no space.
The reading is 23mL
